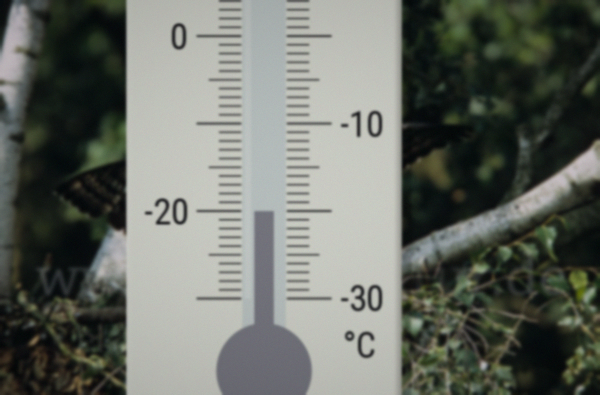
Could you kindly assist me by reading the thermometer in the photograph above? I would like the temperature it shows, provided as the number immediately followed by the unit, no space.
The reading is -20°C
